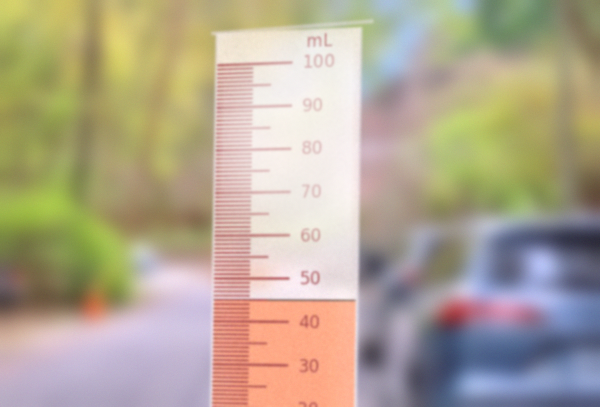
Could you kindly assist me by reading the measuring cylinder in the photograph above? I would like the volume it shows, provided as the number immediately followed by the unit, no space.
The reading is 45mL
